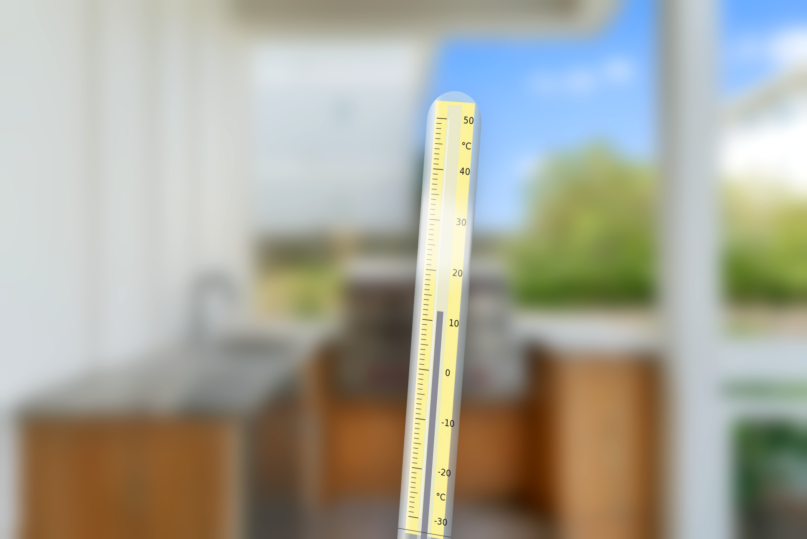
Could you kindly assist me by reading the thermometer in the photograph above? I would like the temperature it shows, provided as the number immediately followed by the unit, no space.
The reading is 12°C
